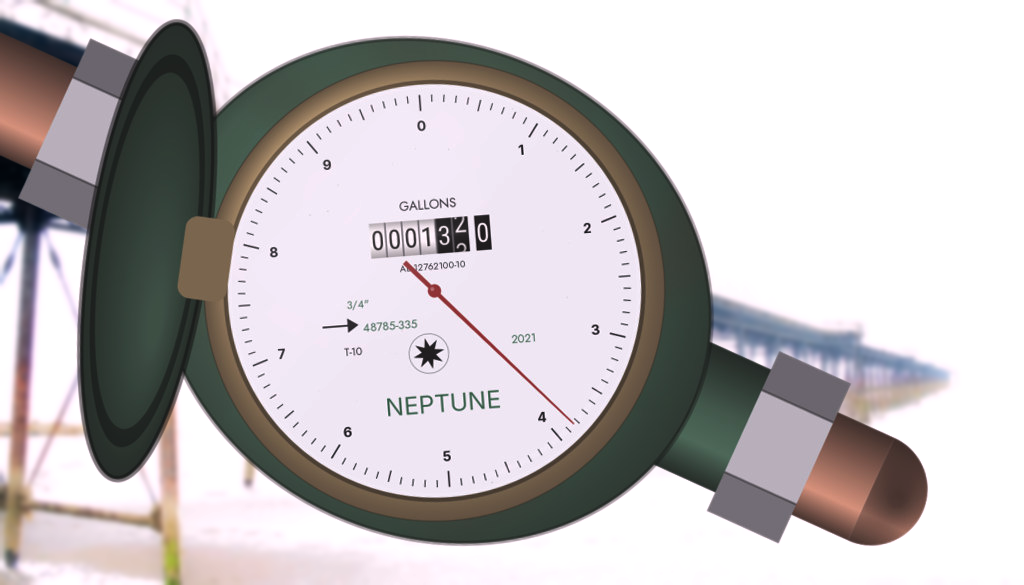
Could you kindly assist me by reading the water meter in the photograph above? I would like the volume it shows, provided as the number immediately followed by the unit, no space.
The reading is 1323.8gal
